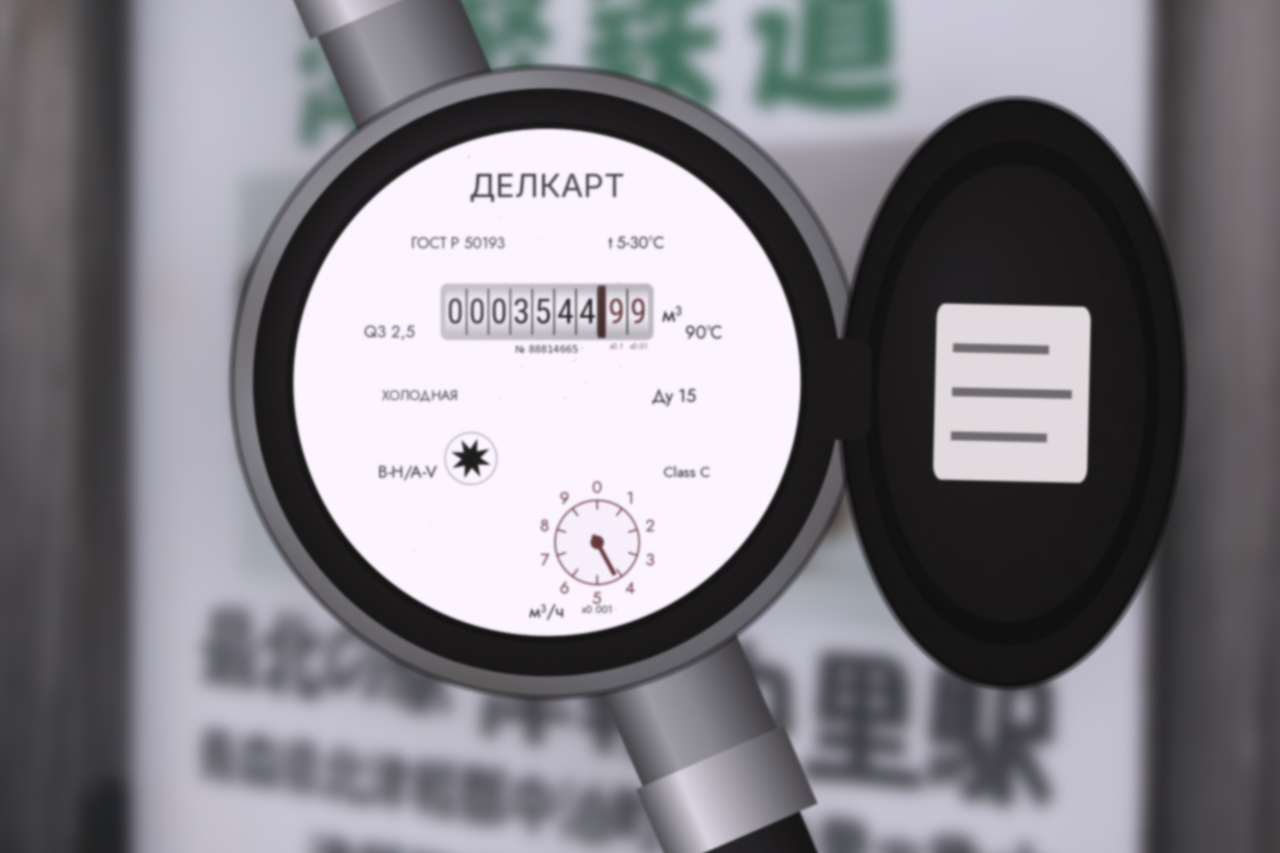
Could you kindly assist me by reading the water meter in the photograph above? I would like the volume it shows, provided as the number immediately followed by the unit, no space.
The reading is 3544.994m³
